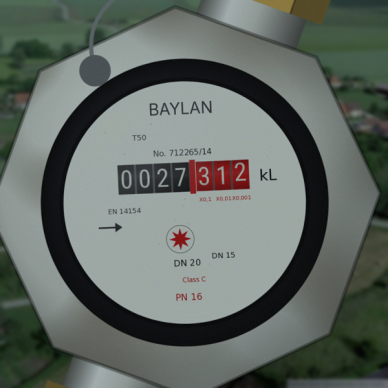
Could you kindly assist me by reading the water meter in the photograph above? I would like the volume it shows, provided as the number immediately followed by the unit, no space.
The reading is 27.312kL
